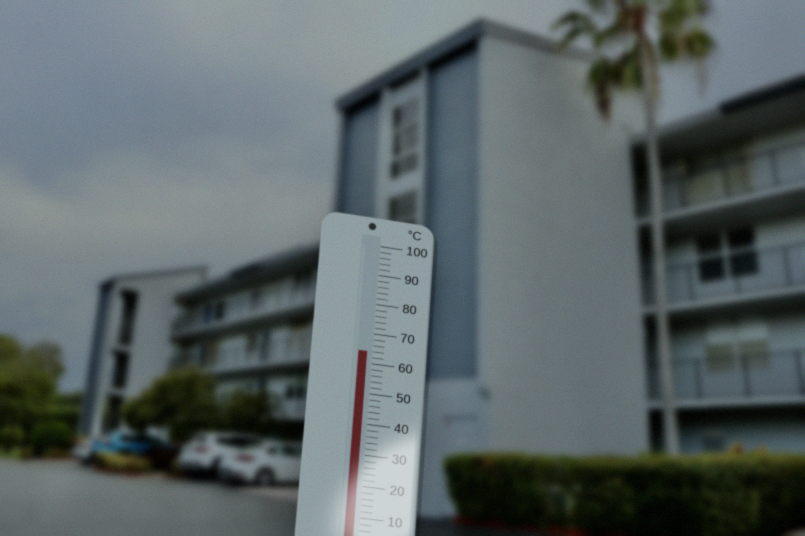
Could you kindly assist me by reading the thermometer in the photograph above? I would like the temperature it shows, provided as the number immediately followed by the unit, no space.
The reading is 64°C
